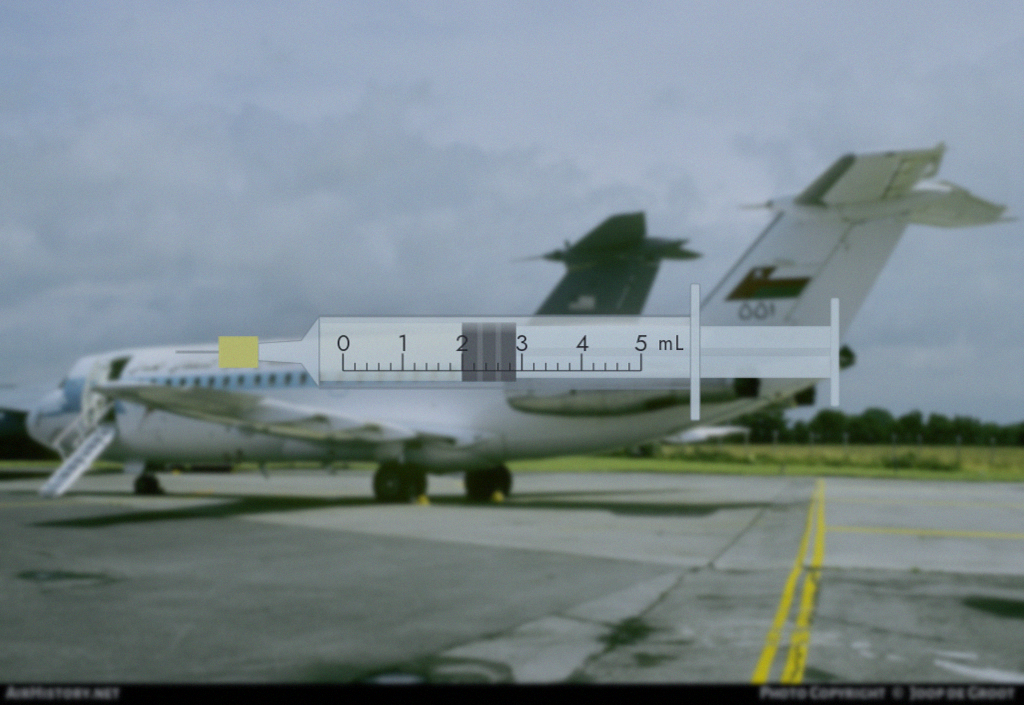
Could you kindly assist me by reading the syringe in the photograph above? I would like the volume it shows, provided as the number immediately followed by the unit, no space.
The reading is 2mL
